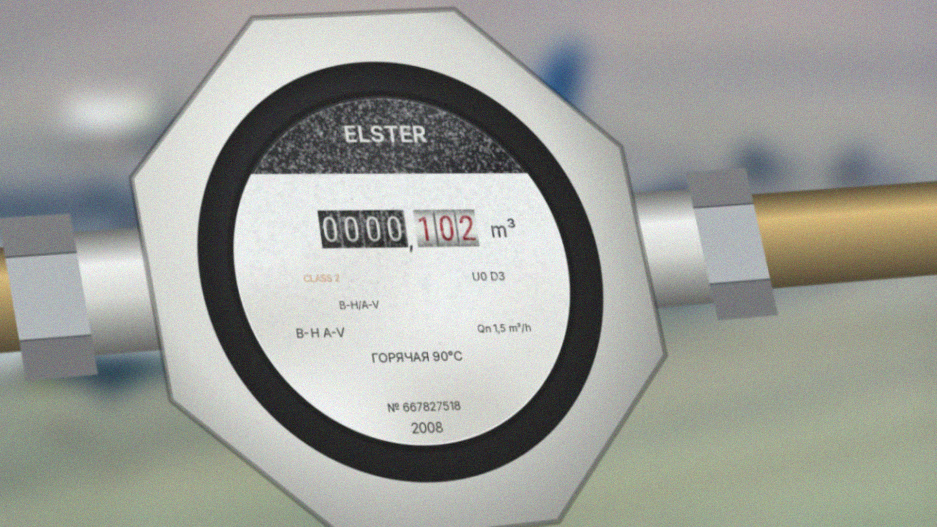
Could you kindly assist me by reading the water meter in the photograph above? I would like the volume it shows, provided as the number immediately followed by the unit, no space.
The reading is 0.102m³
